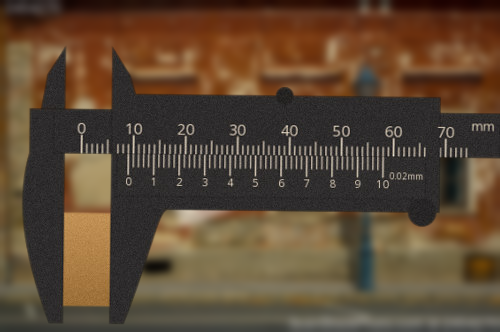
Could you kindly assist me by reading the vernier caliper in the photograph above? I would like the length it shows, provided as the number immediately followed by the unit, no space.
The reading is 9.0mm
